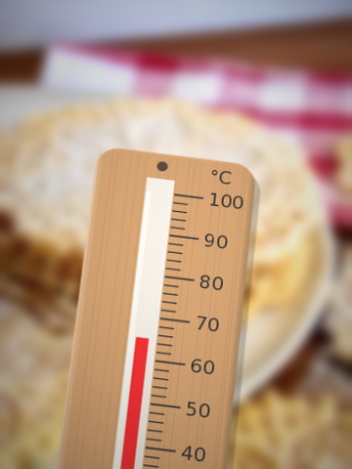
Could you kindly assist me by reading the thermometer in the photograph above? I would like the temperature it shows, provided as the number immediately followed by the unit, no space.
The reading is 65°C
